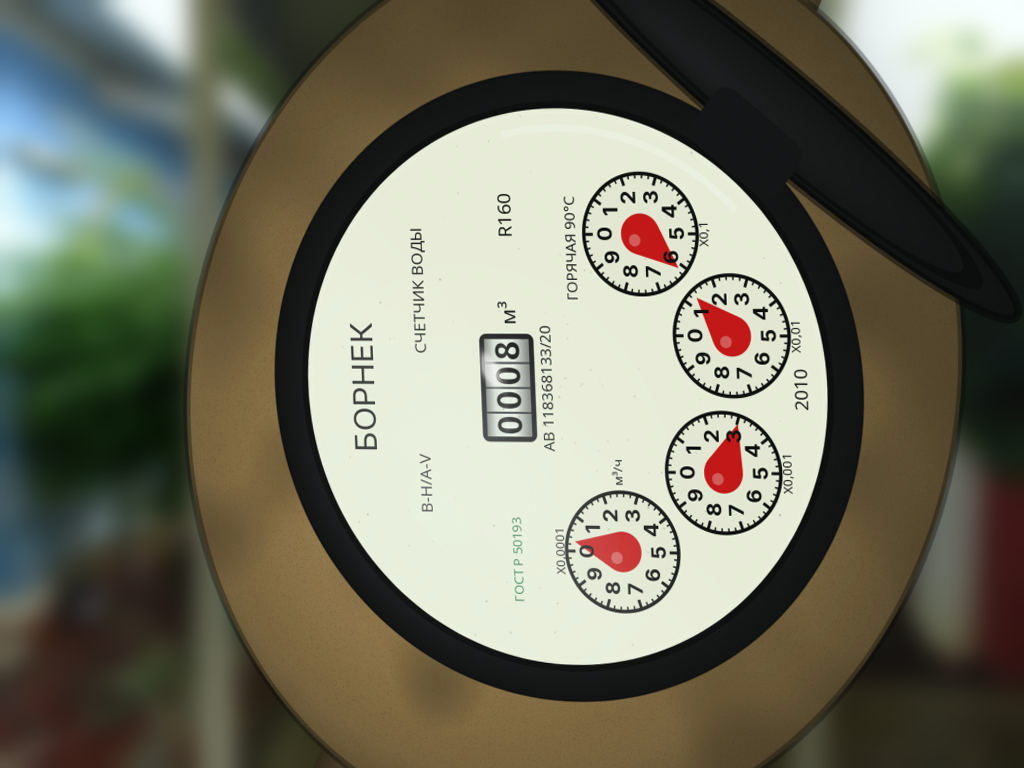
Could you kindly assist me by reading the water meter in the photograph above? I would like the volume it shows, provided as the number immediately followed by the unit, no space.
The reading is 8.6130m³
